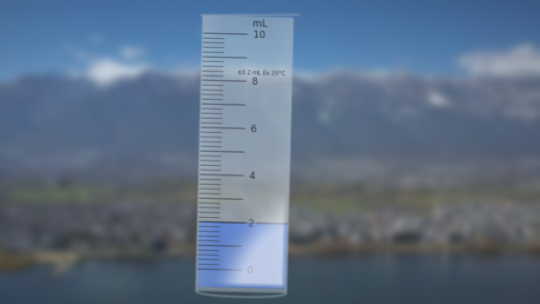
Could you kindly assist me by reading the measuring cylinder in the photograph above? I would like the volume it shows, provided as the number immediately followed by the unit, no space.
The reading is 2mL
